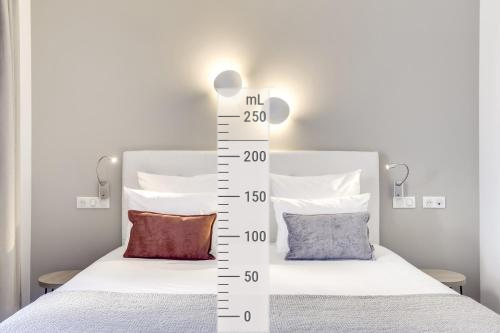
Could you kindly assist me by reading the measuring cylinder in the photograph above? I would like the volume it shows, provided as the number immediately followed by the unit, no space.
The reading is 220mL
